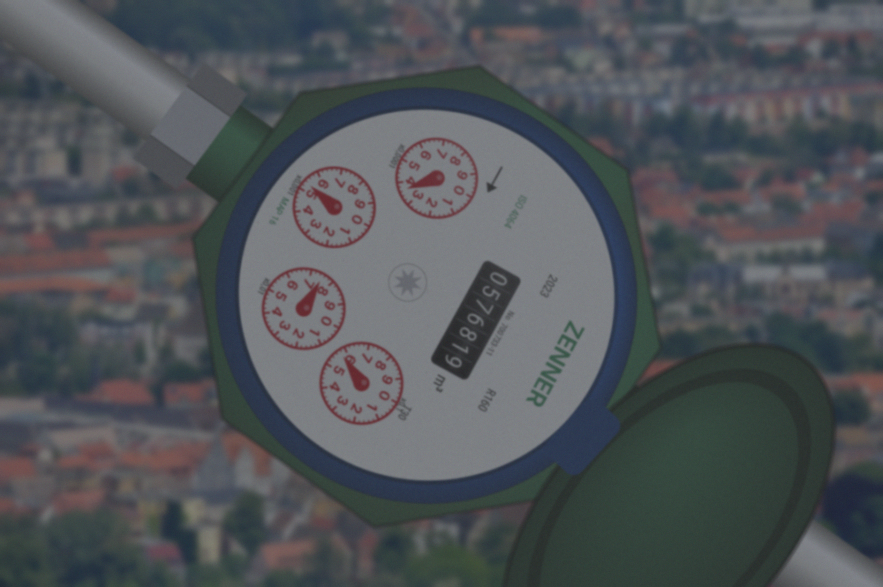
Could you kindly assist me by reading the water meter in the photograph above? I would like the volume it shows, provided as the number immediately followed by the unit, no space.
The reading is 576819.5753m³
